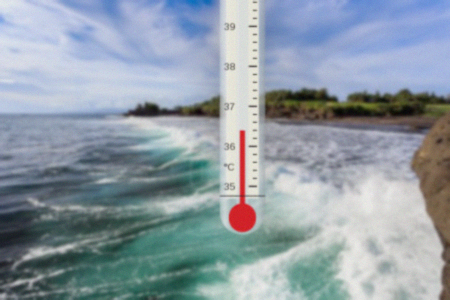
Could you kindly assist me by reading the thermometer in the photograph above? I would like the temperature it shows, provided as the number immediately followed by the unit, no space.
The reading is 36.4°C
